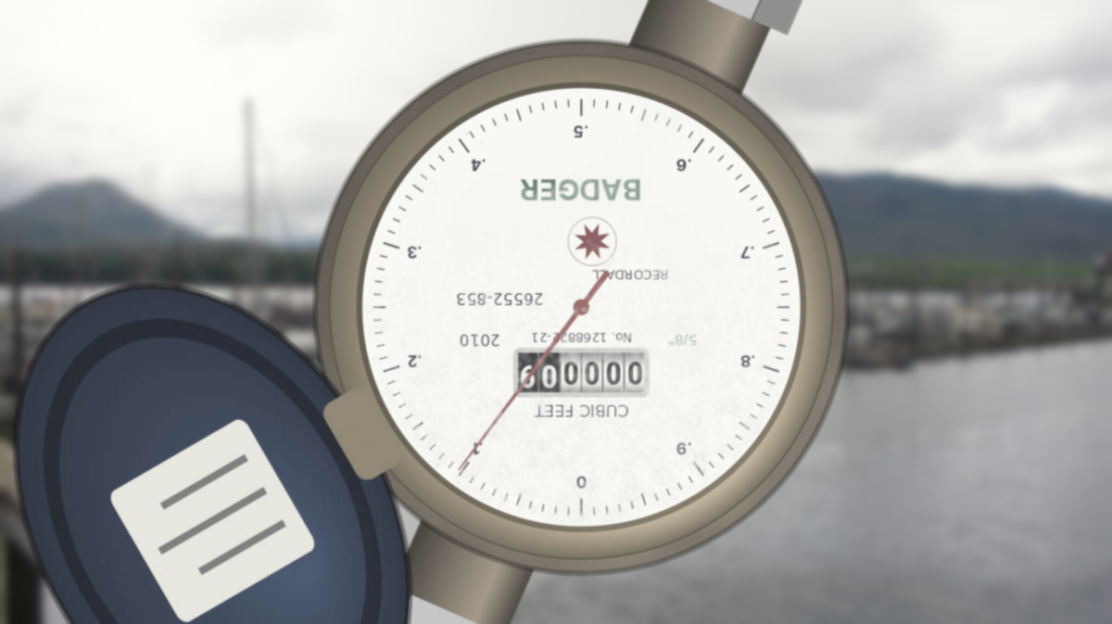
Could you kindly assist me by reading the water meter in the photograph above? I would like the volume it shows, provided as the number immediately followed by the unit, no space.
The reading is 9.10ft³
